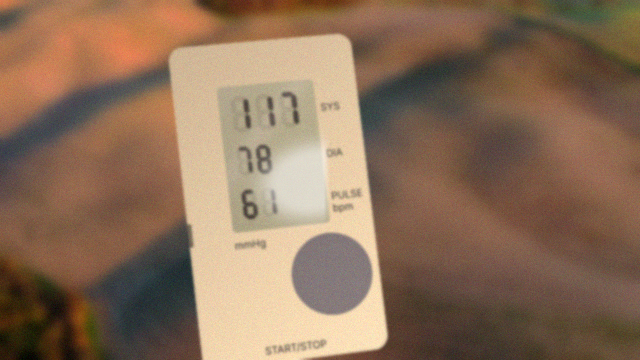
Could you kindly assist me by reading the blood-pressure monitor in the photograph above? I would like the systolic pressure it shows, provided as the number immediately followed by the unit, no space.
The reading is 117mmHg
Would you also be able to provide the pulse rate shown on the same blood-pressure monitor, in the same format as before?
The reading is 61bpm
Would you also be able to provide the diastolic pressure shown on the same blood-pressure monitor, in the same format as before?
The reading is 78mmHg
